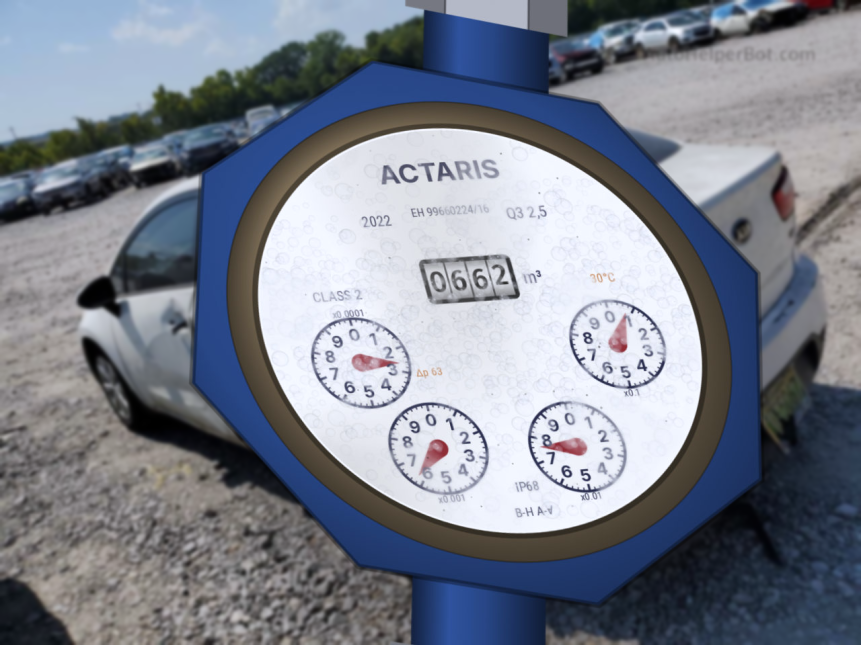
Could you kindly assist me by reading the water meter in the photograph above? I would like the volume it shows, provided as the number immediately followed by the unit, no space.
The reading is 662.0762m³
